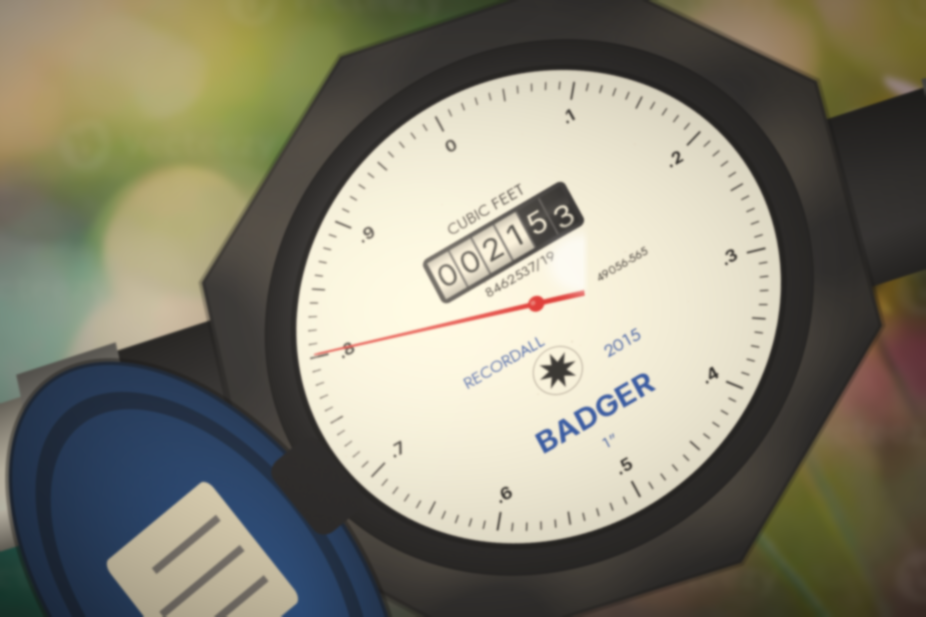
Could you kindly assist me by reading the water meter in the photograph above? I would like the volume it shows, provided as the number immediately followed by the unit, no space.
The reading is 2152.80ft³
